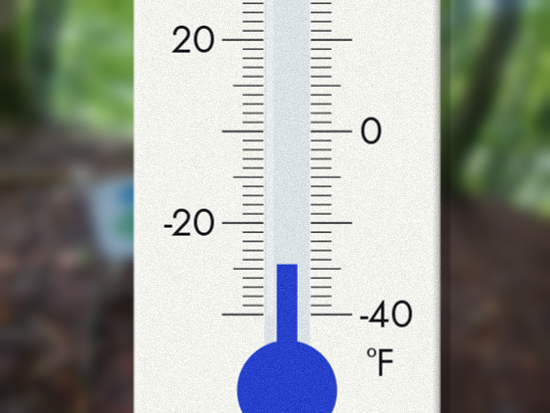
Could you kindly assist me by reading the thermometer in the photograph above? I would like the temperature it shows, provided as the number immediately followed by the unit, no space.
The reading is -29°F
